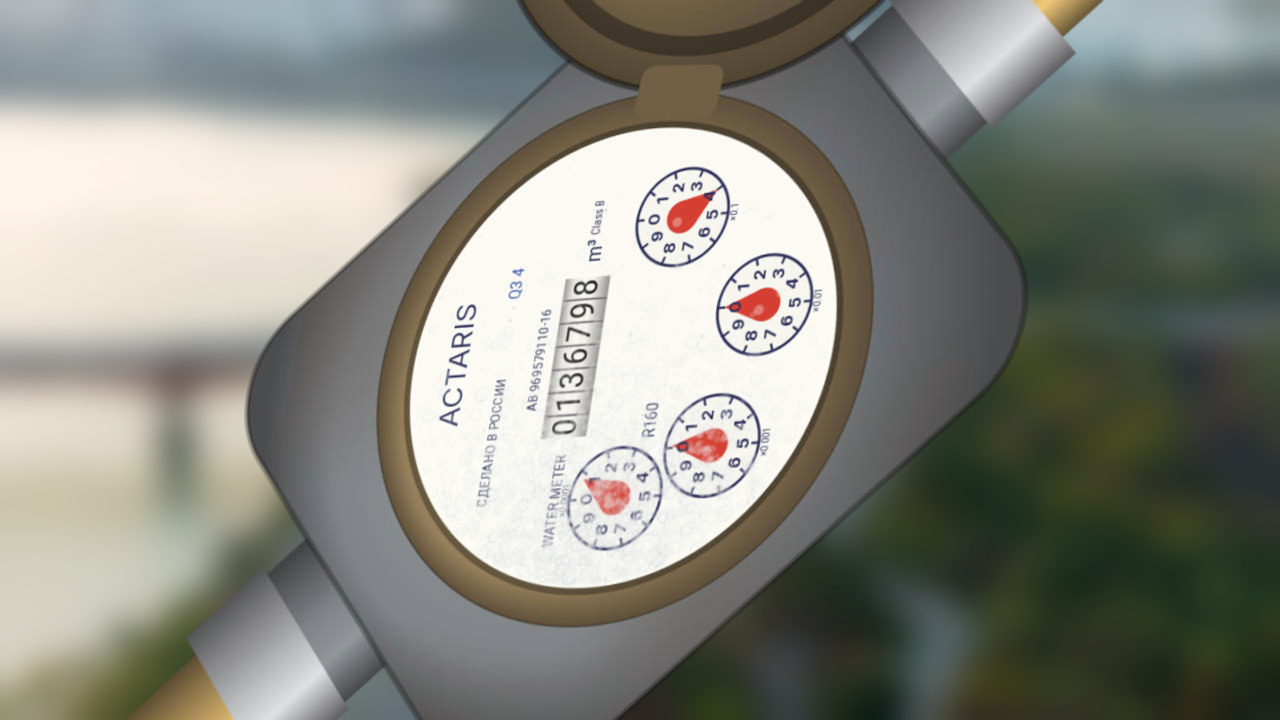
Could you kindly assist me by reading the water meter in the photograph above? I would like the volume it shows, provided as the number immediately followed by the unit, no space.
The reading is 136798.4000m³
